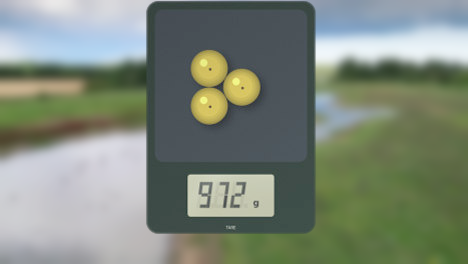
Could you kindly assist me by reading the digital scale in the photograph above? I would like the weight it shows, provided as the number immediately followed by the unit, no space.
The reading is 972g
